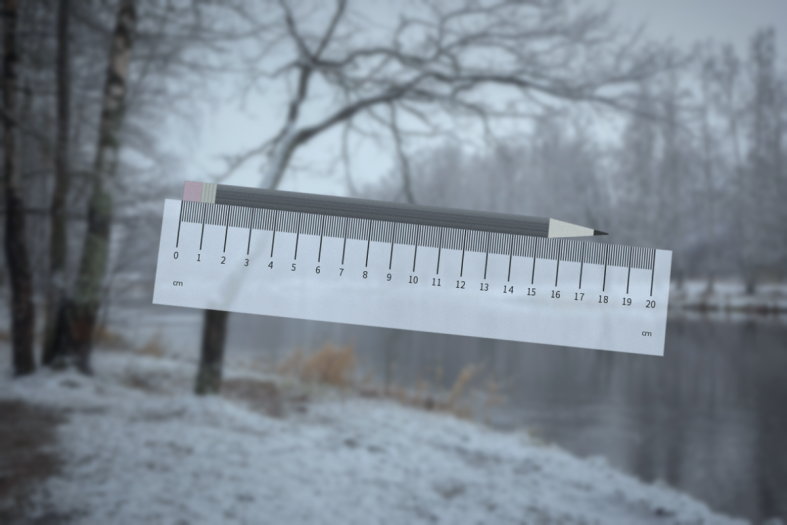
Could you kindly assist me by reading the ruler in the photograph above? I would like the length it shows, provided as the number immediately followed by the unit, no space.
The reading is 18cm
